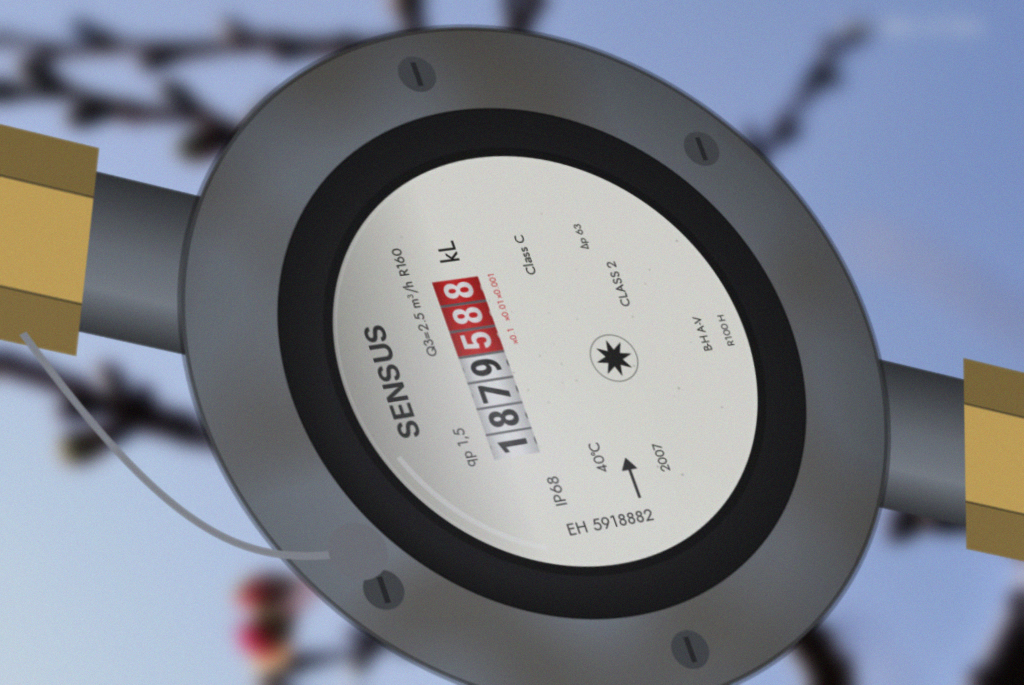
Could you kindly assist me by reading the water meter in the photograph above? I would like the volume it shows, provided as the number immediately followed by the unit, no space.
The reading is 1879.588kL
